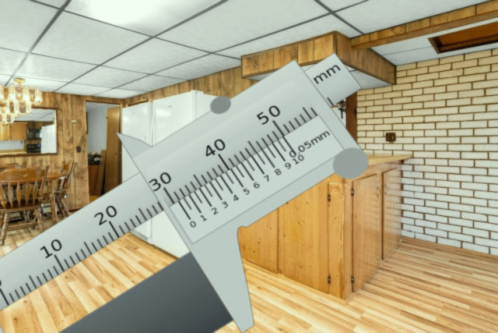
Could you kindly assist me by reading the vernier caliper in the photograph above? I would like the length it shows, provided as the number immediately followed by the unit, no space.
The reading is 30.8mm
